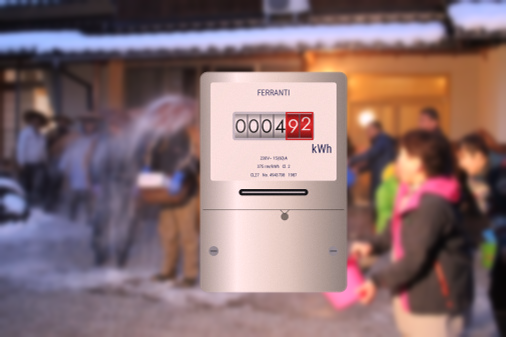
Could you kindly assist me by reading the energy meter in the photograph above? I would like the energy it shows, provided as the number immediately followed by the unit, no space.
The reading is 4.92kWh
